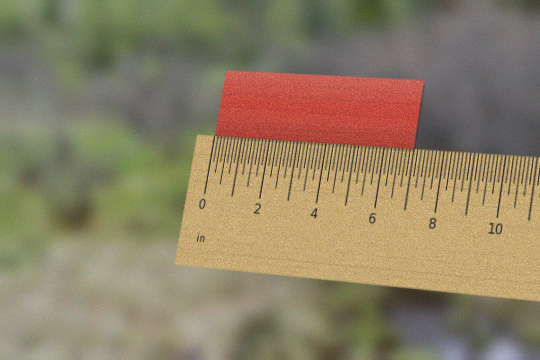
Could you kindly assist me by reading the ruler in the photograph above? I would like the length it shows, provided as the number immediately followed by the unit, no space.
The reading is 7in
